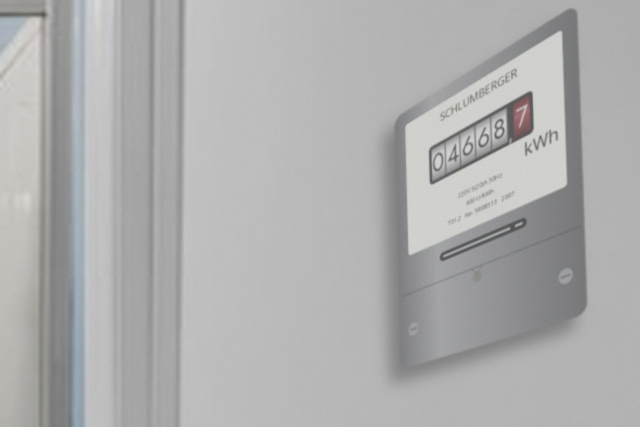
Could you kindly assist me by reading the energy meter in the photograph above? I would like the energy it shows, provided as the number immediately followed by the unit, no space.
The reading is 4668.7kWh
